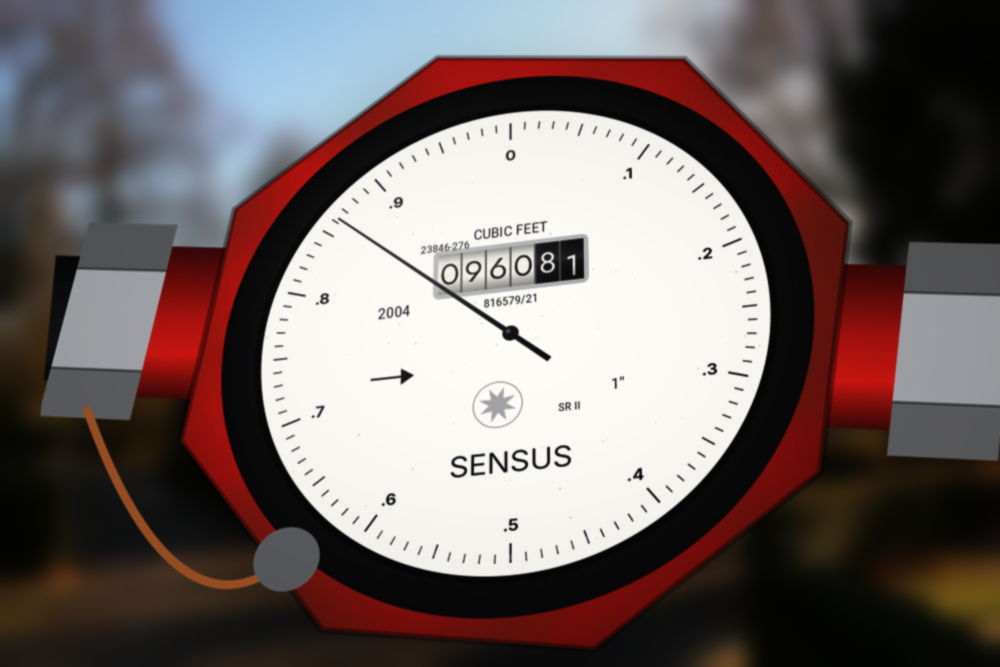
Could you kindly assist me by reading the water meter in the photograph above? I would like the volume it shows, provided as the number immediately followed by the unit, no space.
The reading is 96080.86ft³
